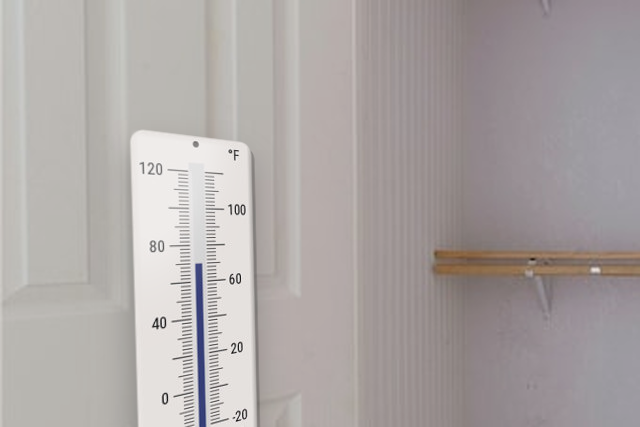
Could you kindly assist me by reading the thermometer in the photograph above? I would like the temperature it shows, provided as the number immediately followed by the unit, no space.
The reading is 70°F
